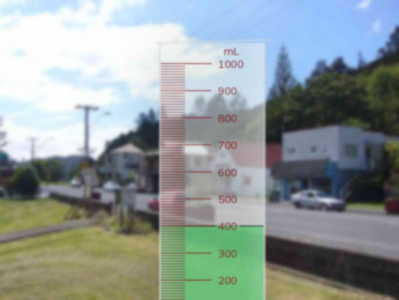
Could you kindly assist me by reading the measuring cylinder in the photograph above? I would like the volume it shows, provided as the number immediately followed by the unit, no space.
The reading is 400mL
